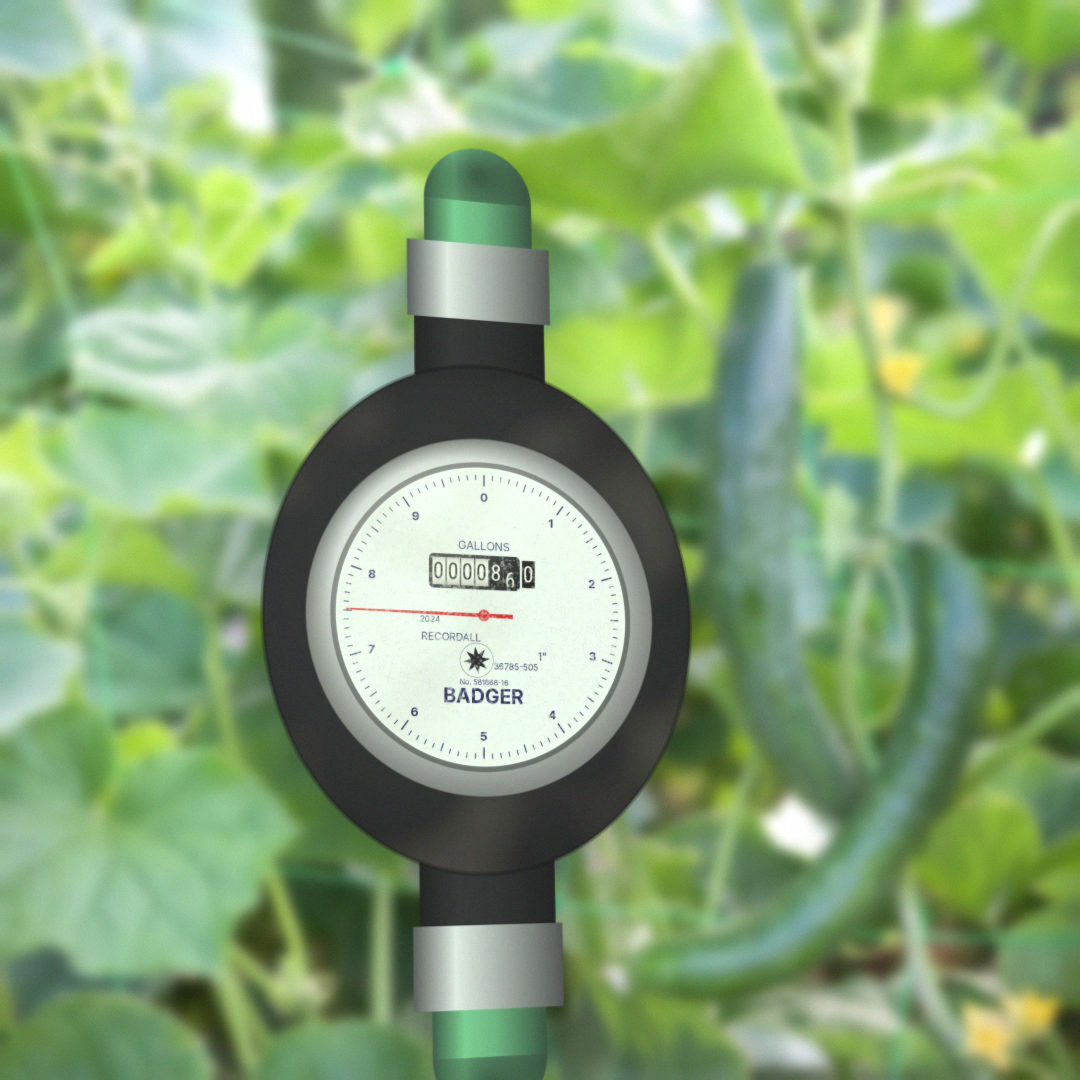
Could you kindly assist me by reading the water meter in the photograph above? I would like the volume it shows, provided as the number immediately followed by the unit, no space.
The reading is 857.5gal
